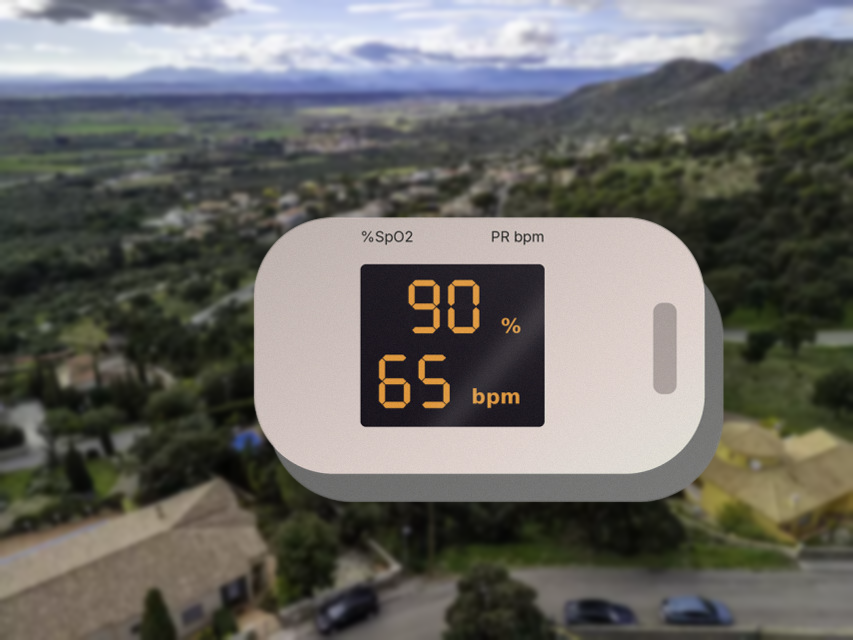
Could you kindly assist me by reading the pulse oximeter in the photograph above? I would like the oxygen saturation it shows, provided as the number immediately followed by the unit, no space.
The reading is 90%
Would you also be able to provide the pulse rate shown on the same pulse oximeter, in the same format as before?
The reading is 65bpm
